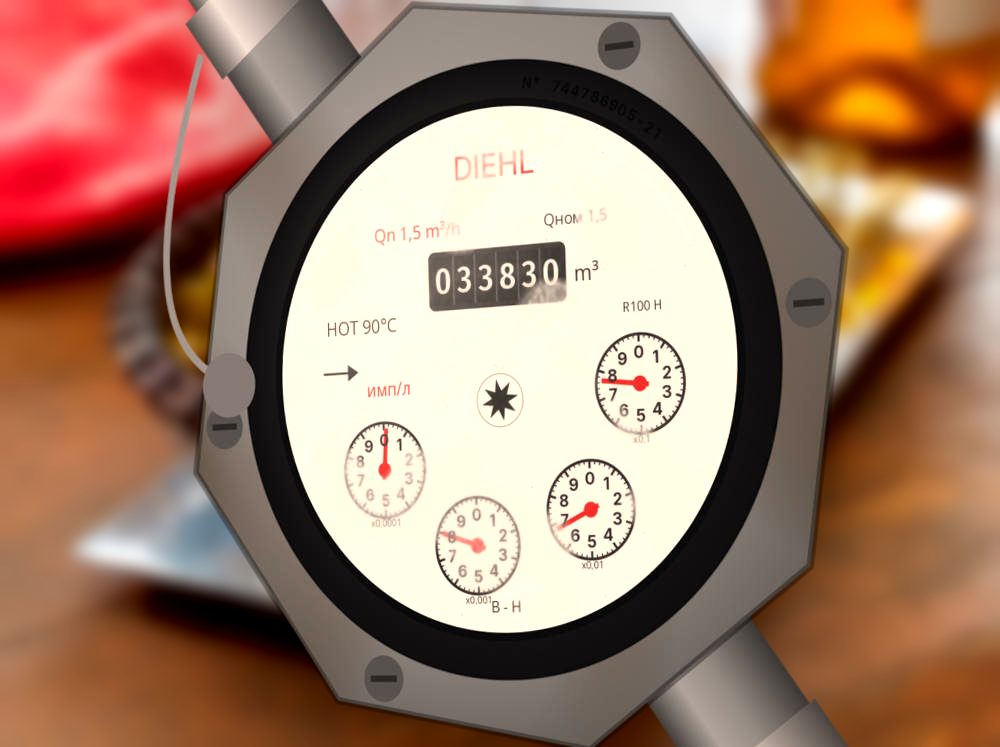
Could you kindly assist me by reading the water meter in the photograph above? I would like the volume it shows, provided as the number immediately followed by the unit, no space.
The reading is 33830.7680m³
